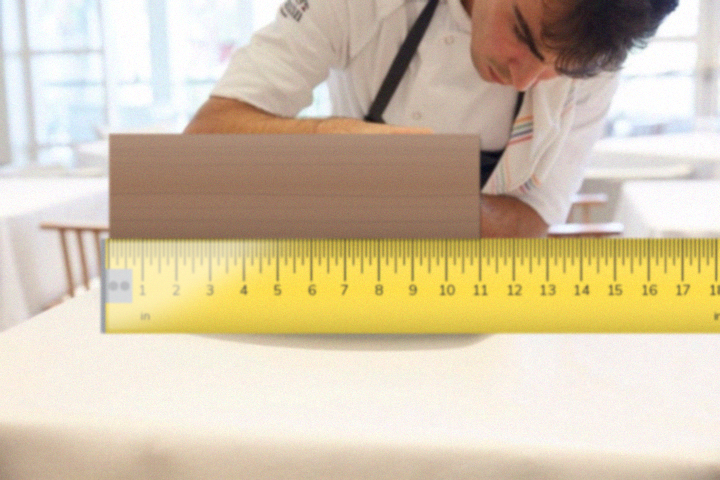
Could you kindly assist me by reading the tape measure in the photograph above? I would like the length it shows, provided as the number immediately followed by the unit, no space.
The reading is 11in
